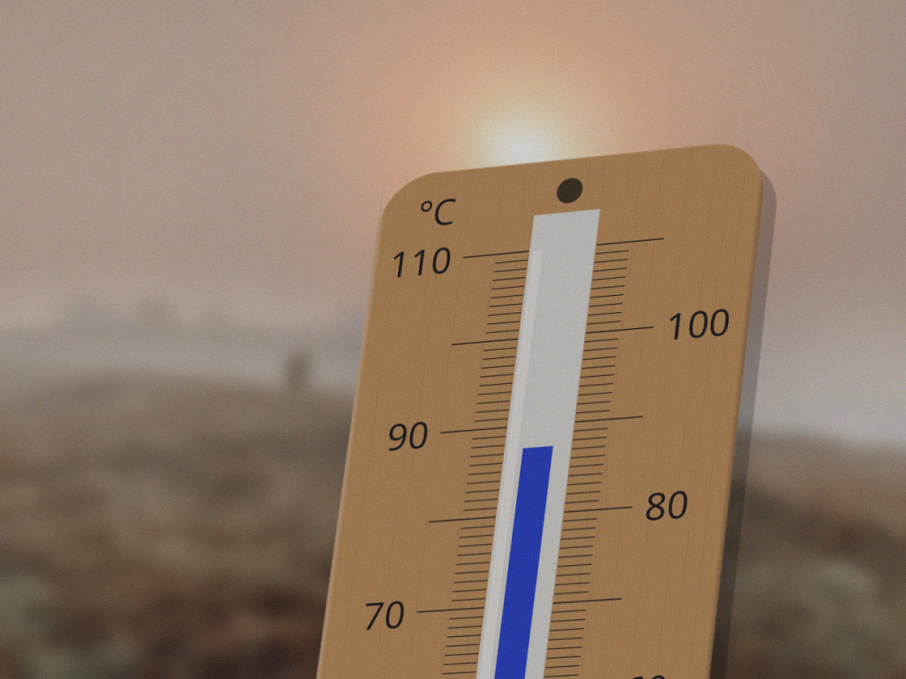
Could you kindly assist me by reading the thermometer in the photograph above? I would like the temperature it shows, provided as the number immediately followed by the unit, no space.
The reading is 87.5°C
